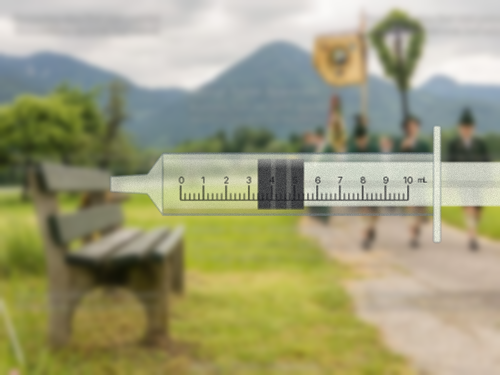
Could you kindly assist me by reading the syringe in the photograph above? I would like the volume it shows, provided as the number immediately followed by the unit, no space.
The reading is 3.4mL
